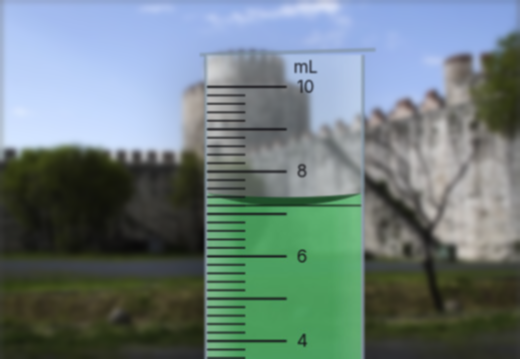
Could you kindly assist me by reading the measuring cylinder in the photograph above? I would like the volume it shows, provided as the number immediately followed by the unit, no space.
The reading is 7.2mL
